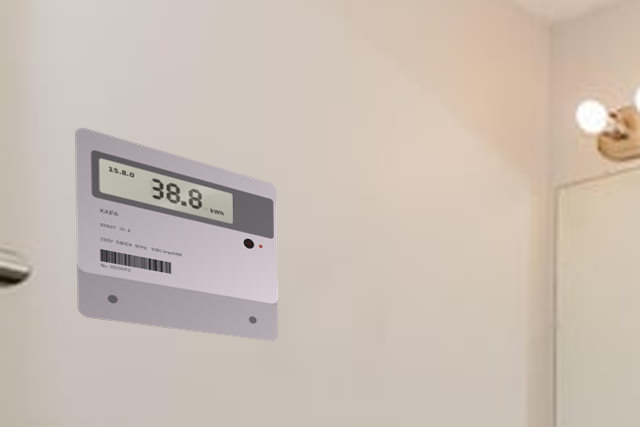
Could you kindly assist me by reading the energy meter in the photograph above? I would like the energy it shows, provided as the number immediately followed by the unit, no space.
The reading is 38.8kWh
